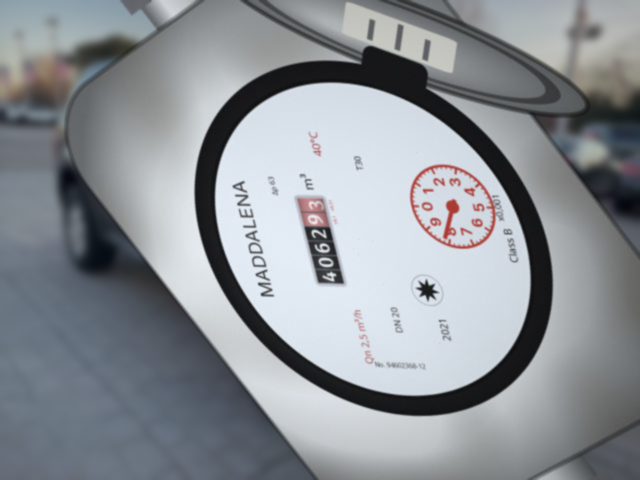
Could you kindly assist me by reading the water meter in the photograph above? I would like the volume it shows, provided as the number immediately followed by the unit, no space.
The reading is 4062.928m³
